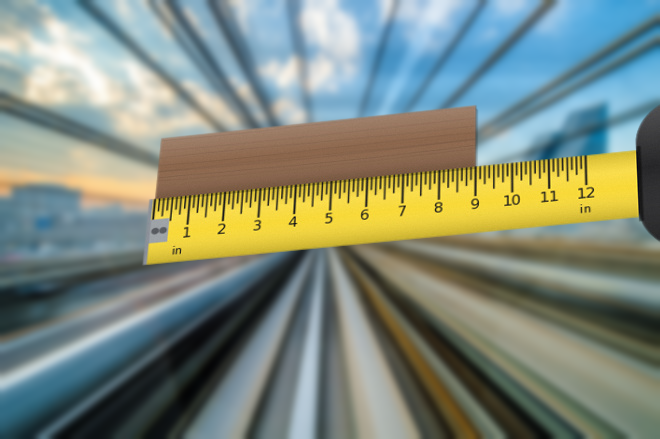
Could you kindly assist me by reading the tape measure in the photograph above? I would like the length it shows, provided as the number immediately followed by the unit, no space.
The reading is 9in
